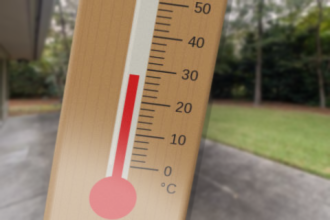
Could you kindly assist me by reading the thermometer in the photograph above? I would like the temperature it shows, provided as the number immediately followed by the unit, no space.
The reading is 28°C
